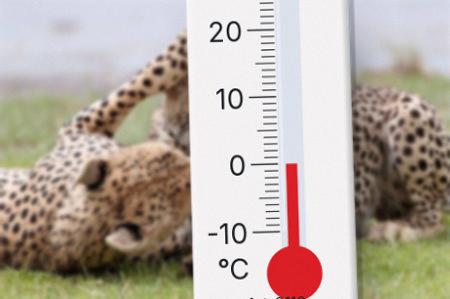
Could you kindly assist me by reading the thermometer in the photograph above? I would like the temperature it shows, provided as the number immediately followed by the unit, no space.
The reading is 0°C
